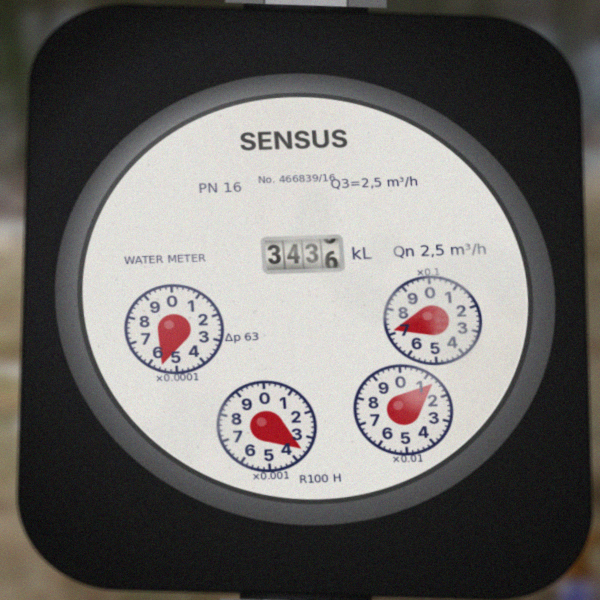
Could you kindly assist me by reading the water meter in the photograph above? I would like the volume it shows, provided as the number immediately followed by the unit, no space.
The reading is 3435.7135kL
